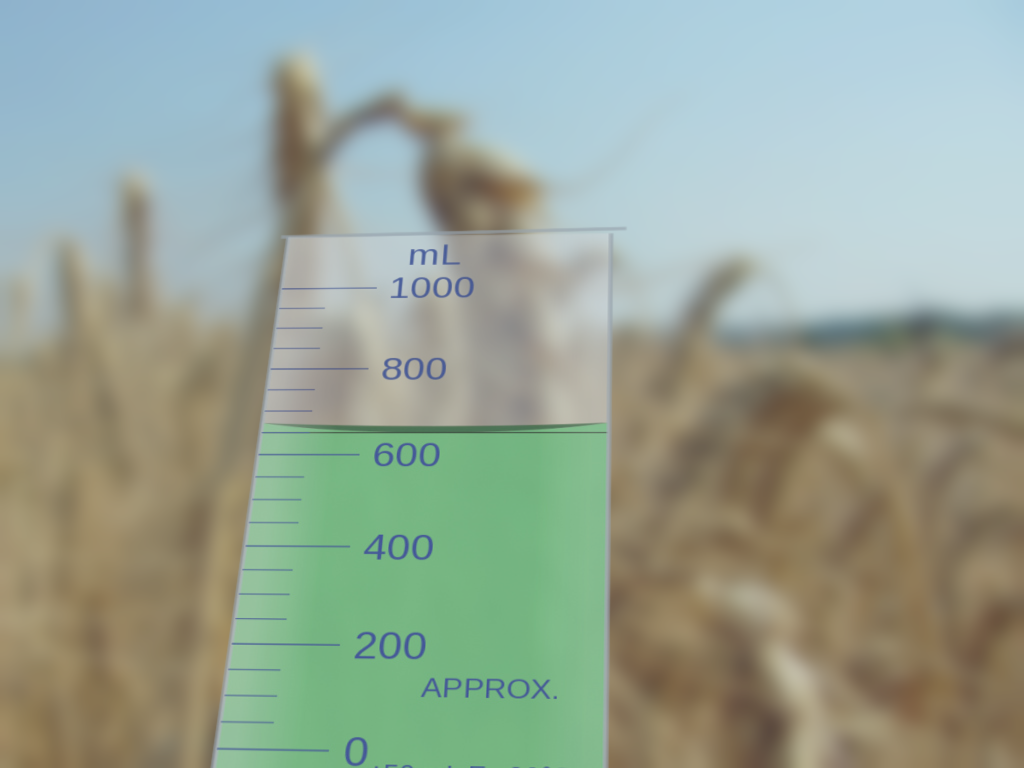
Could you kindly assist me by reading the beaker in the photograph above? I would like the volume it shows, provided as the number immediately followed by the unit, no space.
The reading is 650mL
